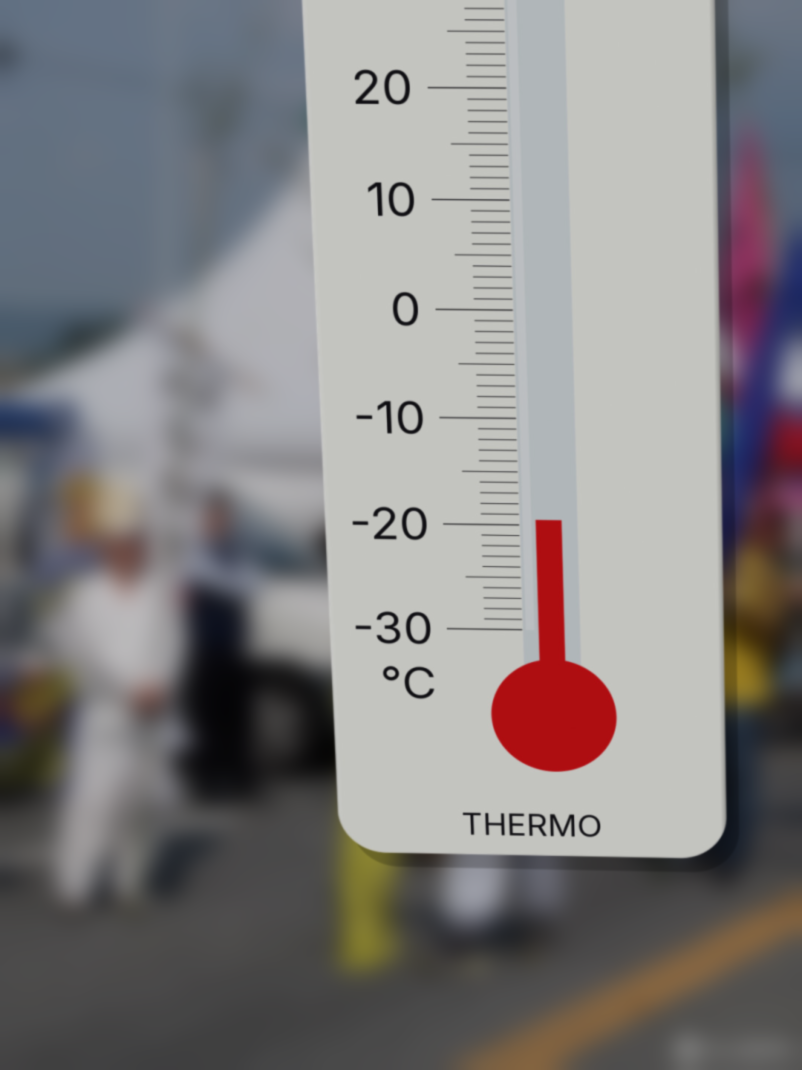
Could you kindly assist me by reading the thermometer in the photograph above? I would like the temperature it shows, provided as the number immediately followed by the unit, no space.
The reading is -19.5°C
